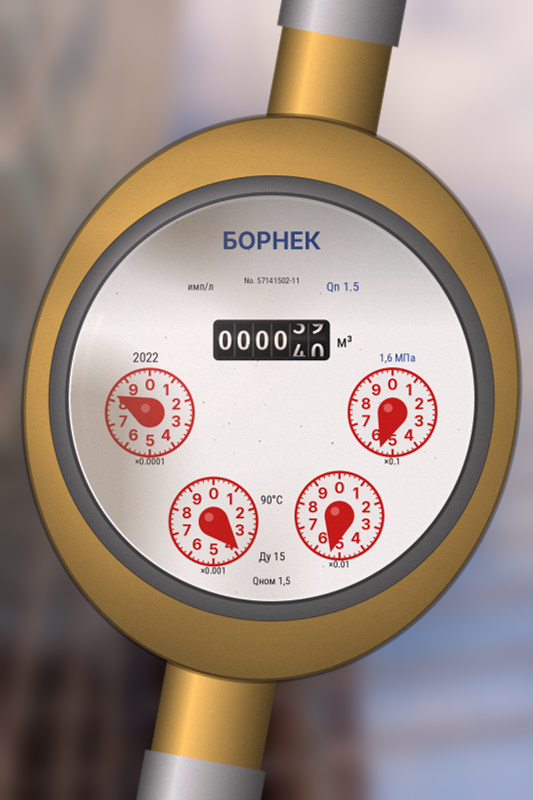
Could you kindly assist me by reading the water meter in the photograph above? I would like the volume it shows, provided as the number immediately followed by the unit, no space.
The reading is 39.5538m³
